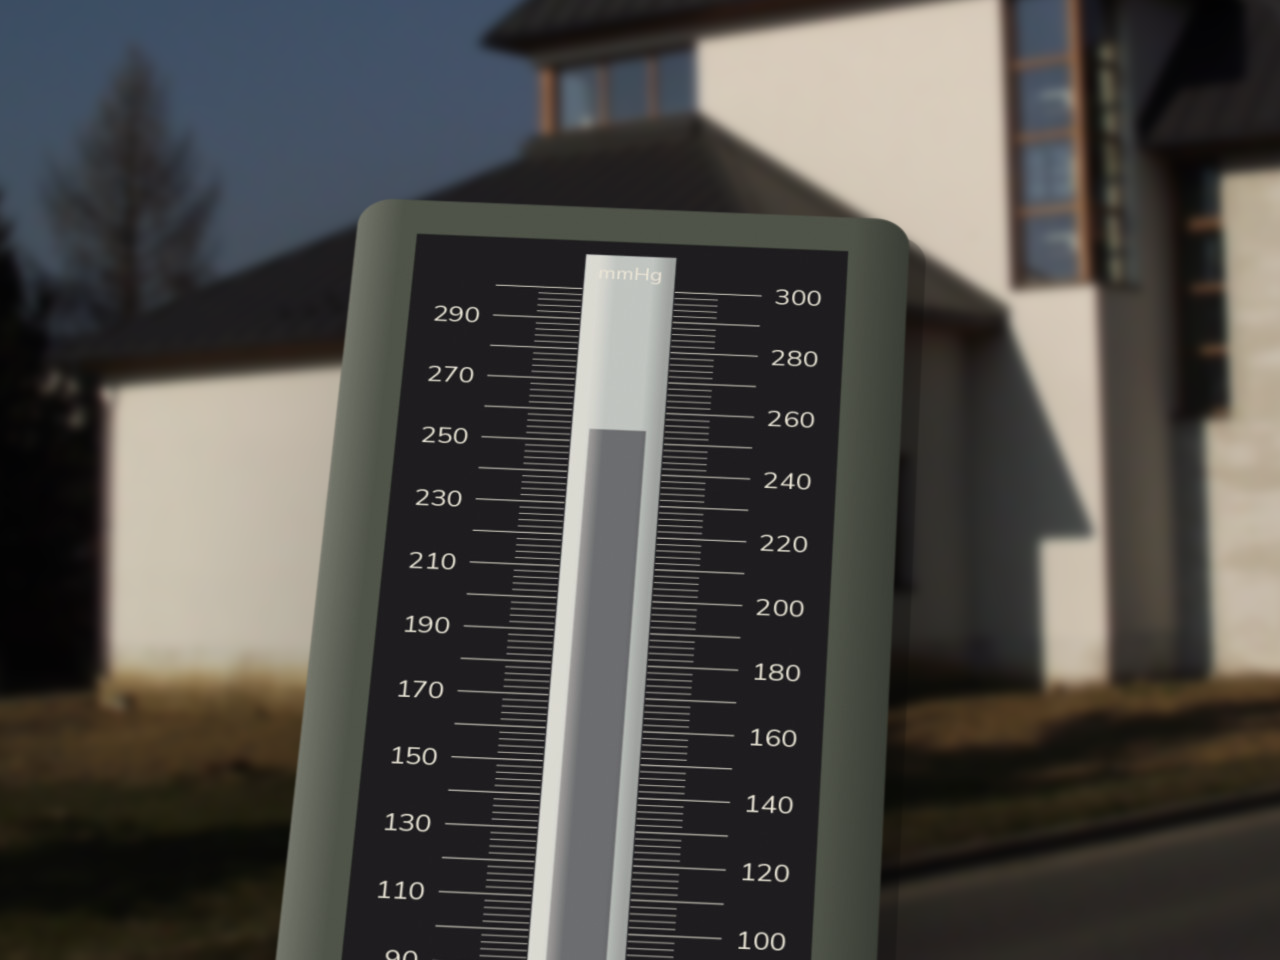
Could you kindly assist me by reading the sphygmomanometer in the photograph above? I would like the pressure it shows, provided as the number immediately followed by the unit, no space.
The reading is 254mmHg
